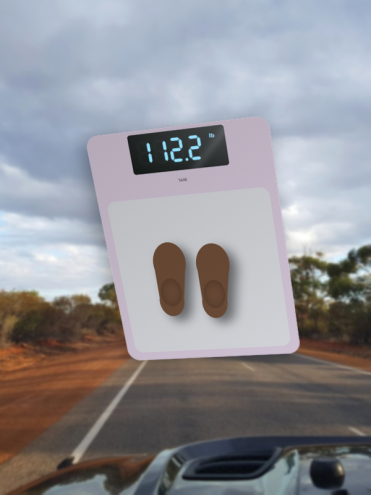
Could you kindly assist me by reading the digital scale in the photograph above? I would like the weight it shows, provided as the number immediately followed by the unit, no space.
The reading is 112.2lb
